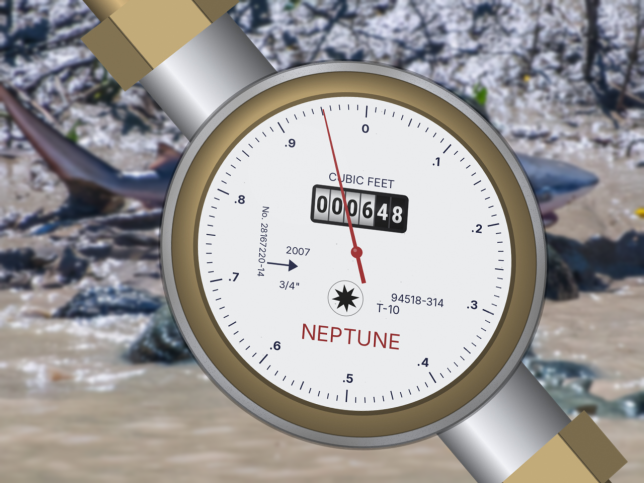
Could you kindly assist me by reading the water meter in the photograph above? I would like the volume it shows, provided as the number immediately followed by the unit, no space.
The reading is 647.95ft³
